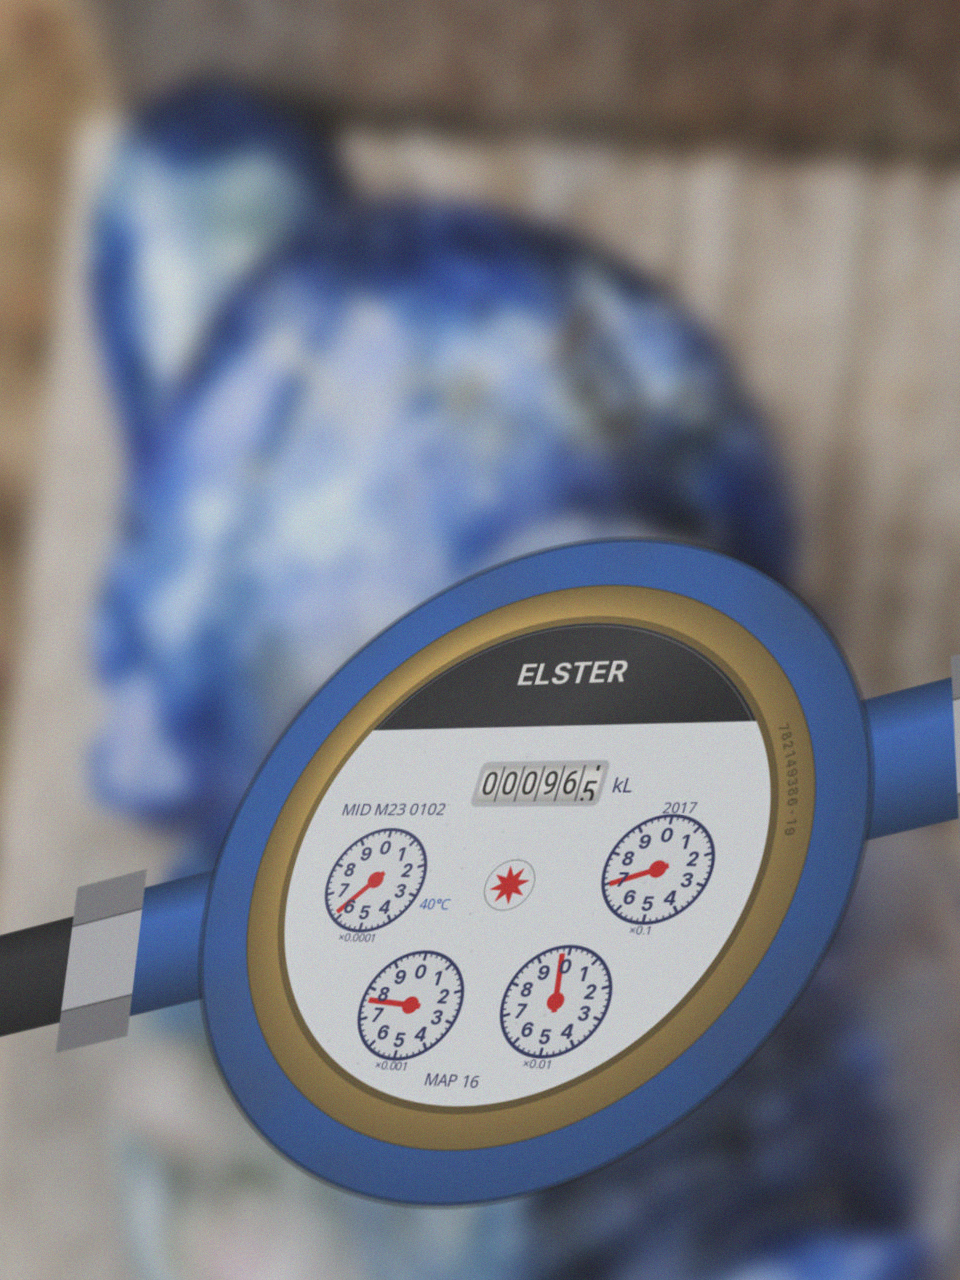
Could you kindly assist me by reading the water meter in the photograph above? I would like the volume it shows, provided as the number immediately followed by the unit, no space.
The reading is 964.6976kL
